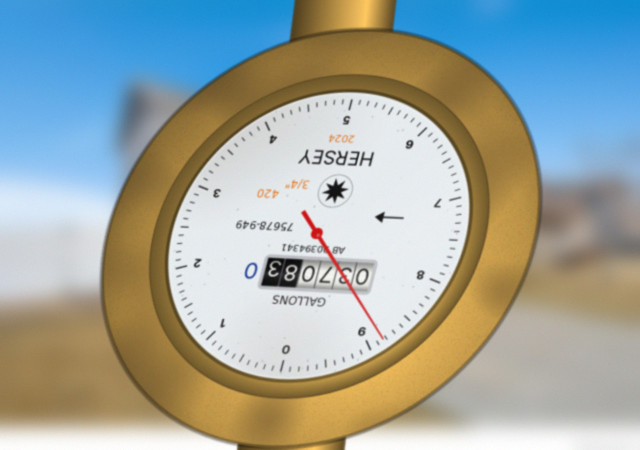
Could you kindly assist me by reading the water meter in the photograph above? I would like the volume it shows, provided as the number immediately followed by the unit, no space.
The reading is 370828.8gal
